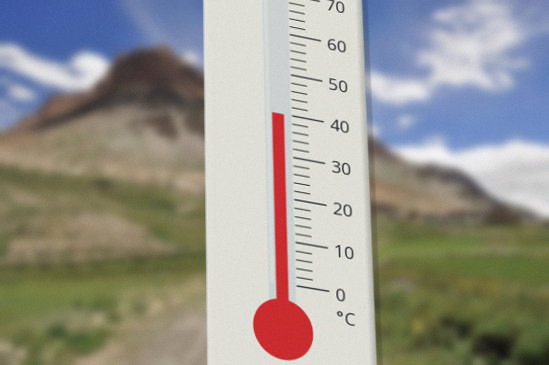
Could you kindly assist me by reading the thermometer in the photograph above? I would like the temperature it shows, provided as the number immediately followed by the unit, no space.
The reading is 40°C
